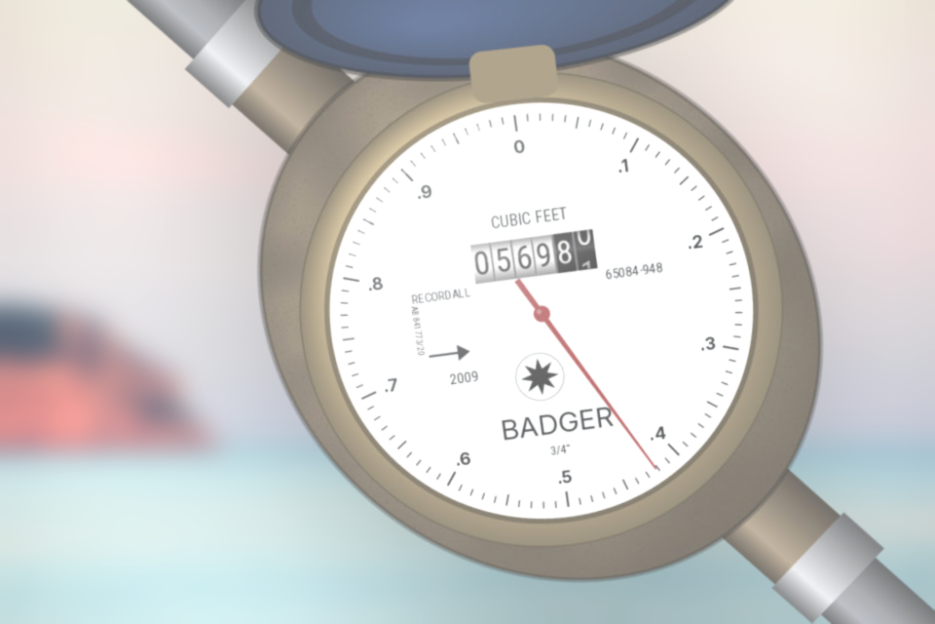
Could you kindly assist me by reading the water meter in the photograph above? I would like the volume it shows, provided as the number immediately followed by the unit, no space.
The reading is 56980.42ft³
